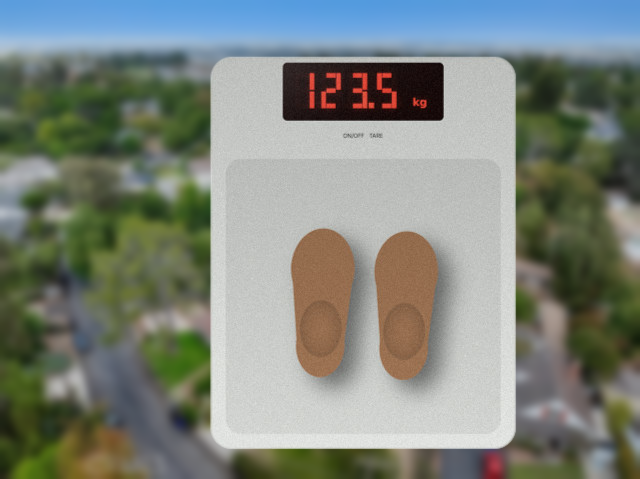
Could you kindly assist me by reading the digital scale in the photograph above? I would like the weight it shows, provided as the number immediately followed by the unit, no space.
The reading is 123.5kg
